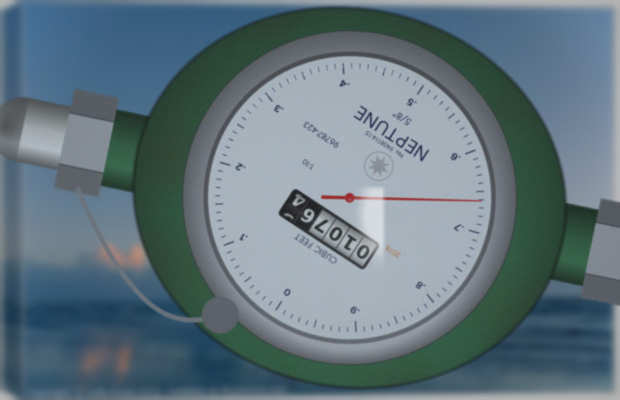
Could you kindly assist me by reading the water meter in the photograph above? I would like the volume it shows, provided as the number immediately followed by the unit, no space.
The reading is 10763.66ft³
